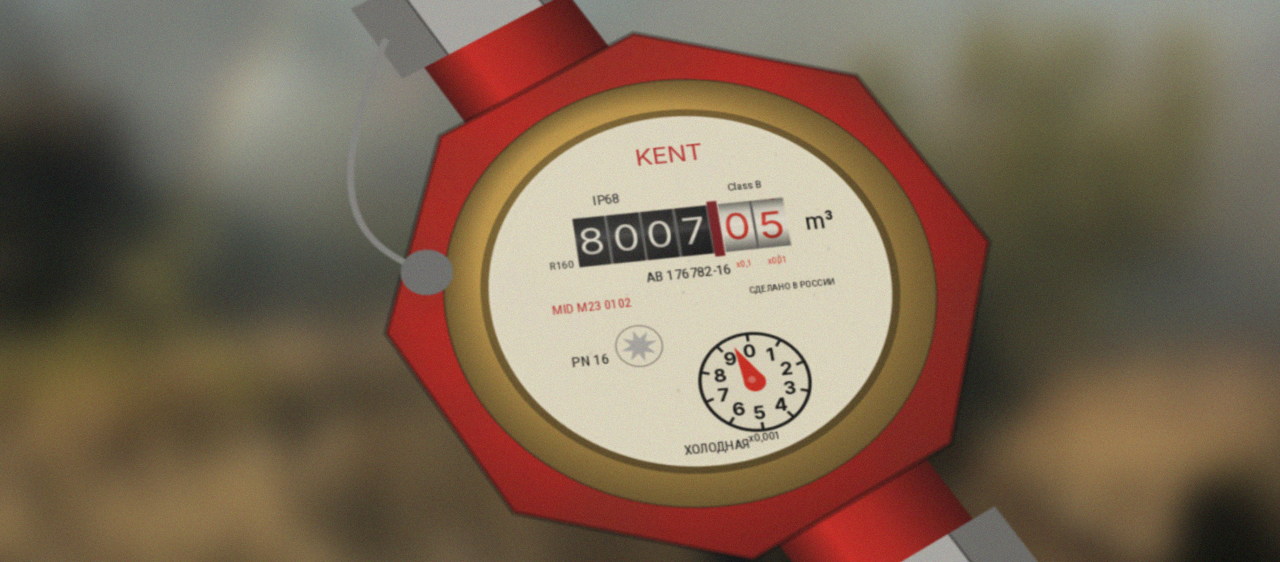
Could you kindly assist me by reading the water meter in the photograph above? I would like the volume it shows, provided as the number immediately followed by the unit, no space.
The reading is 8007.049m³
